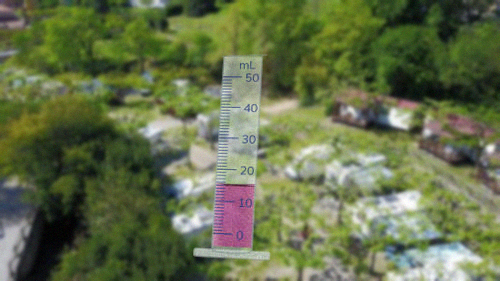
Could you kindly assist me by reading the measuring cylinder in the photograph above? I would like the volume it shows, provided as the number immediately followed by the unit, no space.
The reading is 15mL
